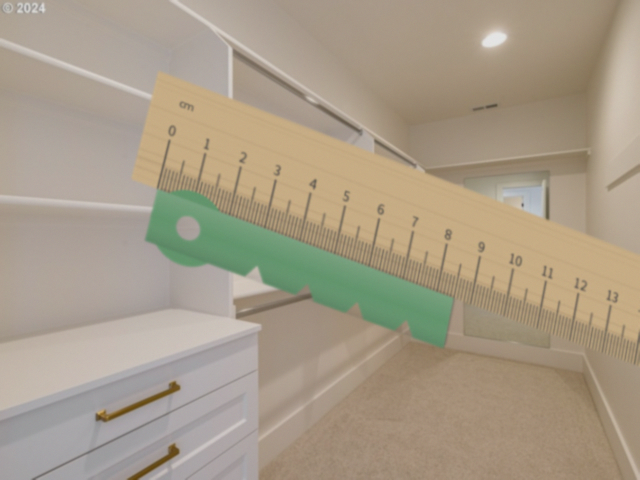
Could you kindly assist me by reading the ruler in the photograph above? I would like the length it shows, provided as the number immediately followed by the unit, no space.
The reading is 8.5cm
